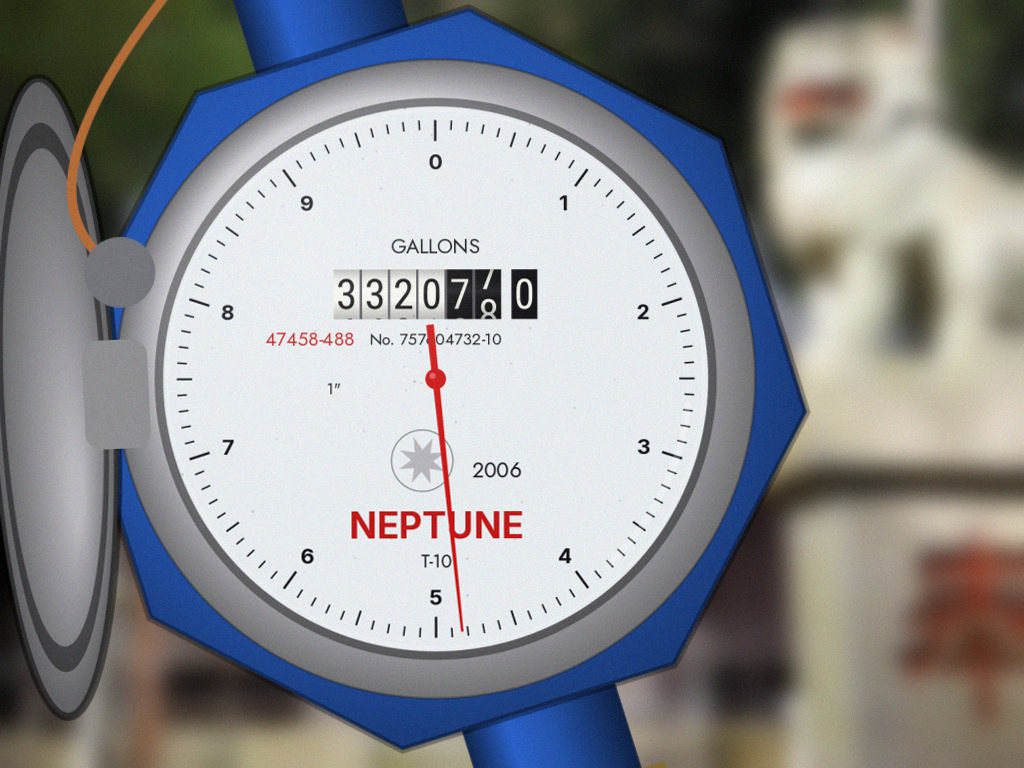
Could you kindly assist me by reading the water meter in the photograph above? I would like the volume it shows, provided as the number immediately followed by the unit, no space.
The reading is 3320774.8gal
